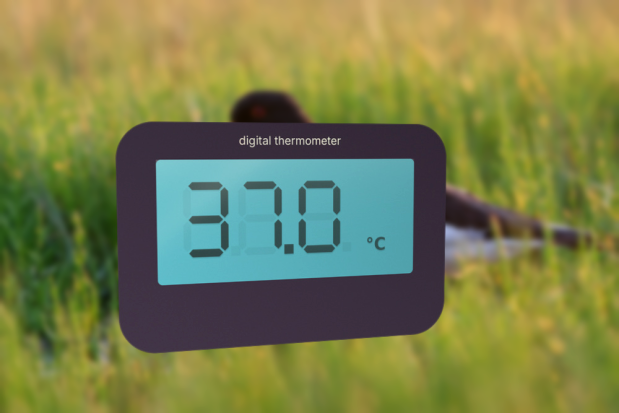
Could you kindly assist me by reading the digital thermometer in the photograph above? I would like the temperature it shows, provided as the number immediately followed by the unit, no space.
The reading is 37.0°C
